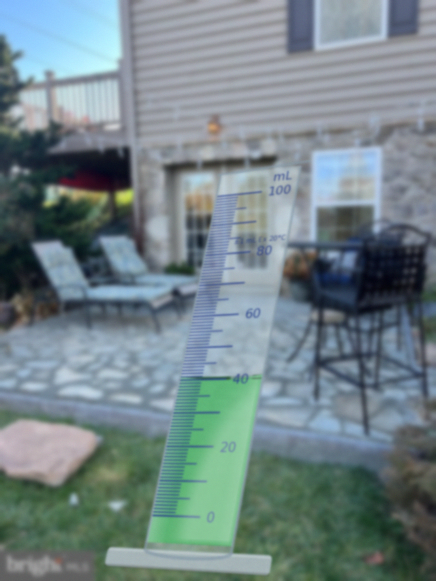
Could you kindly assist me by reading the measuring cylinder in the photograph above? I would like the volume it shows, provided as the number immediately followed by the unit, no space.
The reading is 40mL
